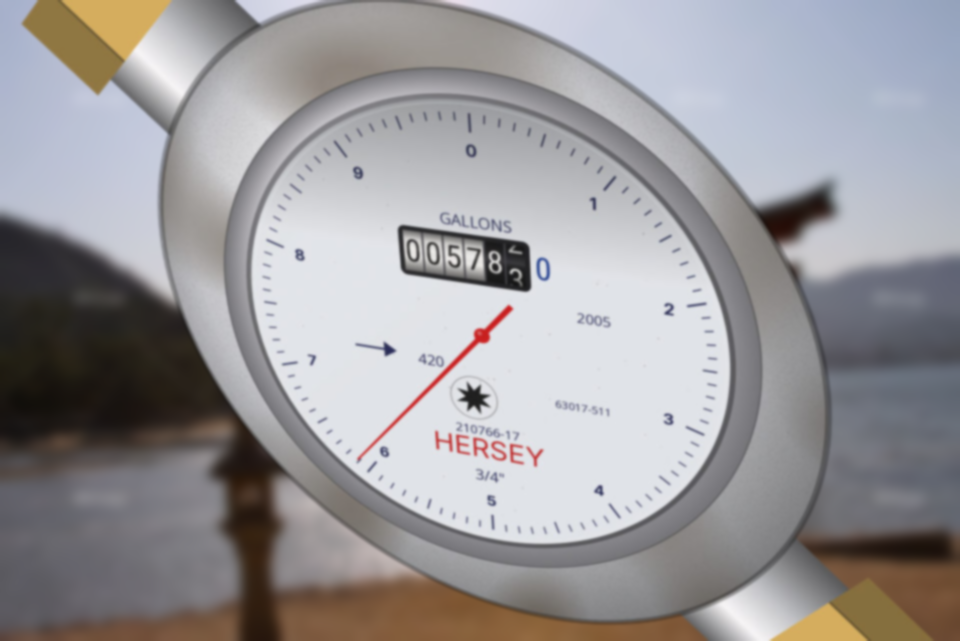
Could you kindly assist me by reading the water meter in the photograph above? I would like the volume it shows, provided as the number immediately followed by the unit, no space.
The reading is 57826.1gal
